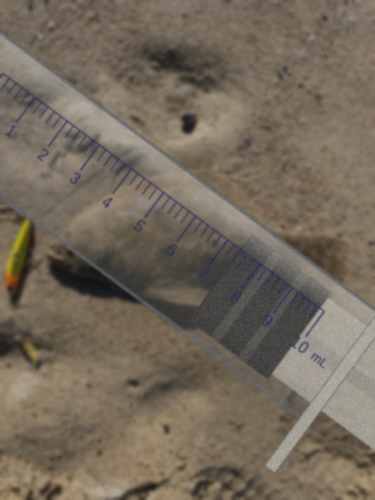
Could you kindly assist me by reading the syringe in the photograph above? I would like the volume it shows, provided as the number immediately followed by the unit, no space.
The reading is 7.4mL
